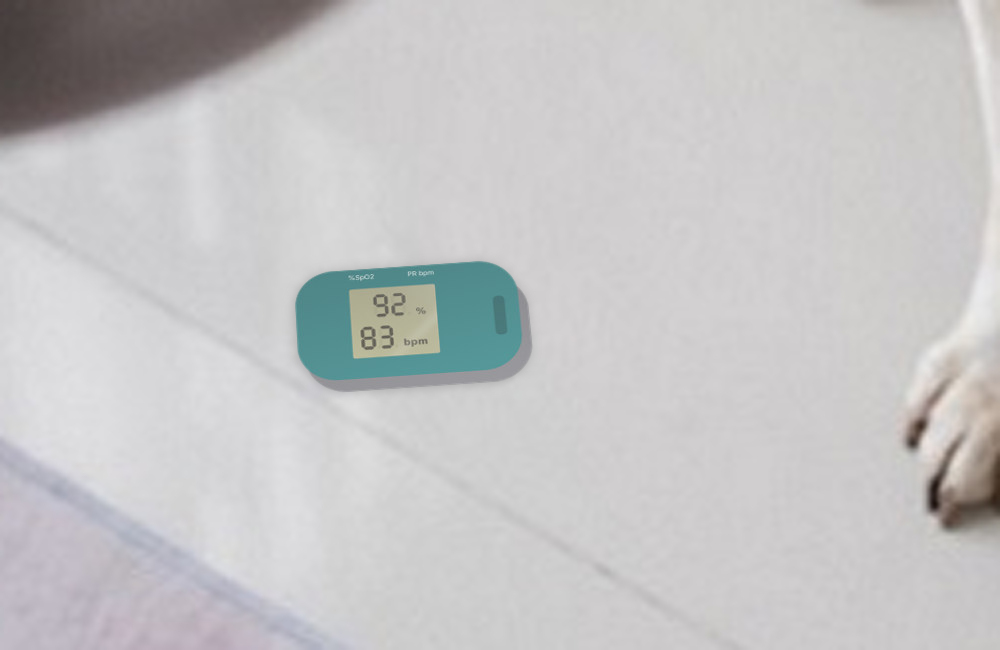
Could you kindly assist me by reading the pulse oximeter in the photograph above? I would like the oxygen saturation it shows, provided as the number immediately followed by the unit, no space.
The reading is 92%
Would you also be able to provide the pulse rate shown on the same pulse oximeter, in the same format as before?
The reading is 83bpm
